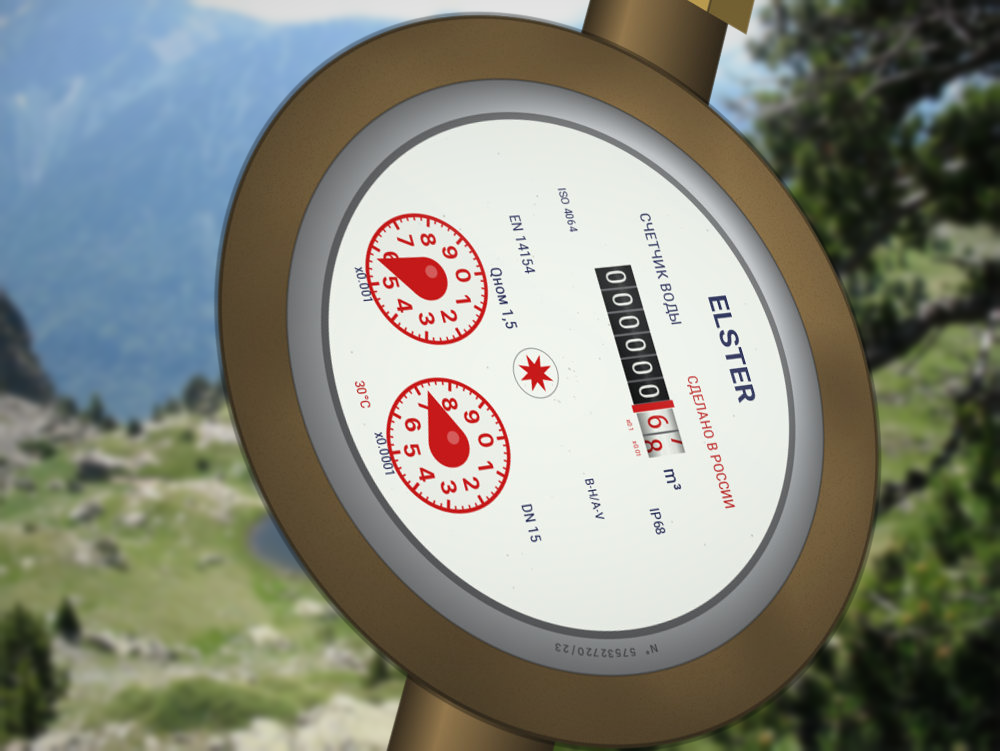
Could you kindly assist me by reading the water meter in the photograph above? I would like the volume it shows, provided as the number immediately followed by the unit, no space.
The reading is 0.6757m³
